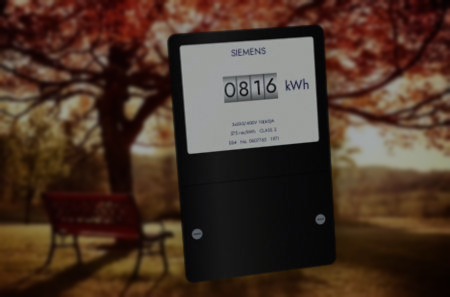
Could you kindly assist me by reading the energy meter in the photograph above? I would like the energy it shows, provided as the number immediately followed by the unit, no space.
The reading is 816kWh
